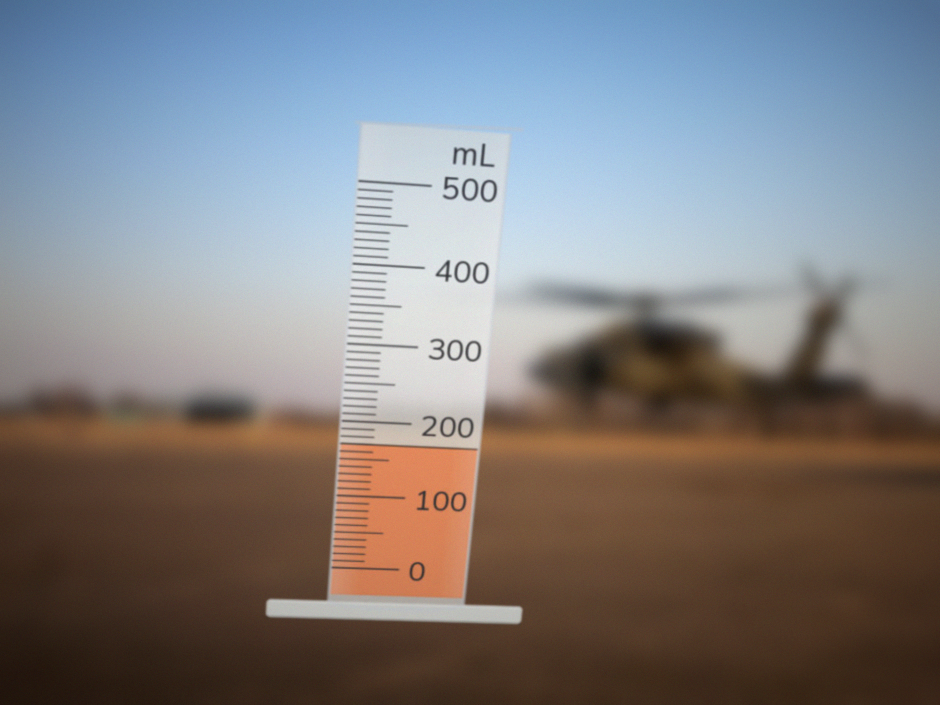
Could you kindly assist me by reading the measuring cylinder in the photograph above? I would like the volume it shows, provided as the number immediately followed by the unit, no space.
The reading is 170mL
